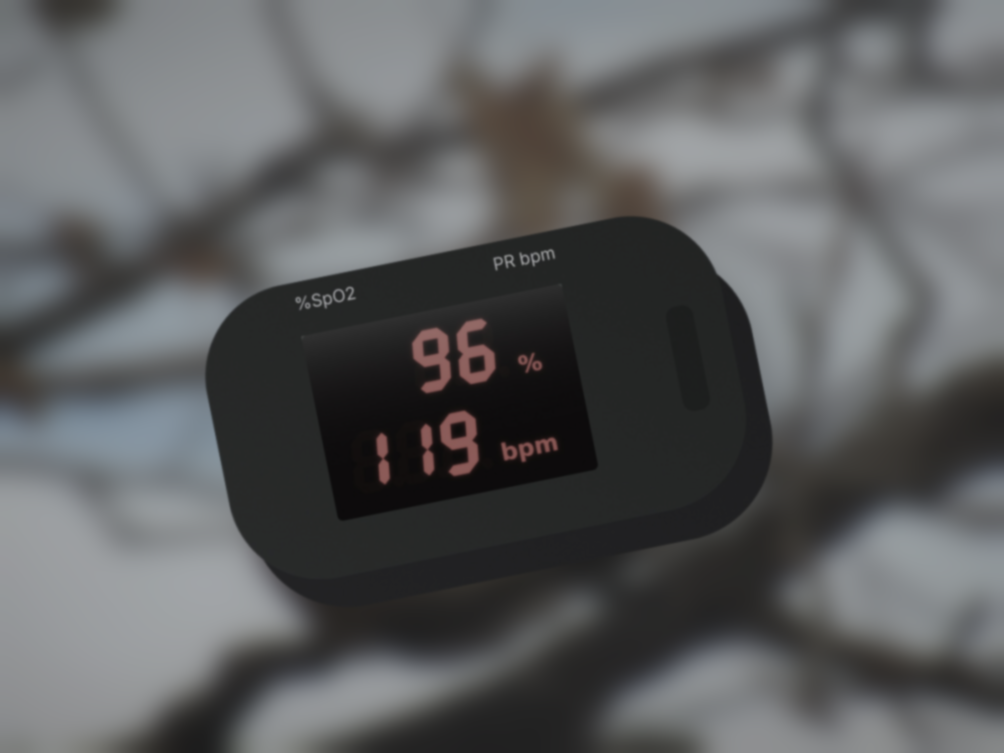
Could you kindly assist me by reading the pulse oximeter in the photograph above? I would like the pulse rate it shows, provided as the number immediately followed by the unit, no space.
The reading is 119bpm
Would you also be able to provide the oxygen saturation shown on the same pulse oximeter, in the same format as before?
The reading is 96%
